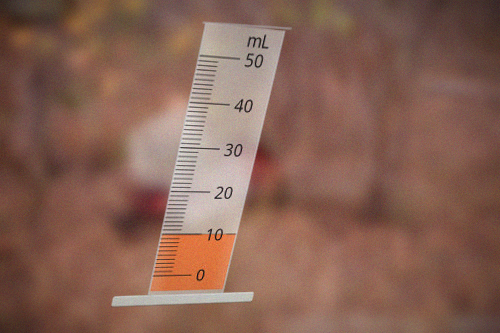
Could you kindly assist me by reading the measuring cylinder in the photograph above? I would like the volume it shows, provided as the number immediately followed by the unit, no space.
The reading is 10mL
